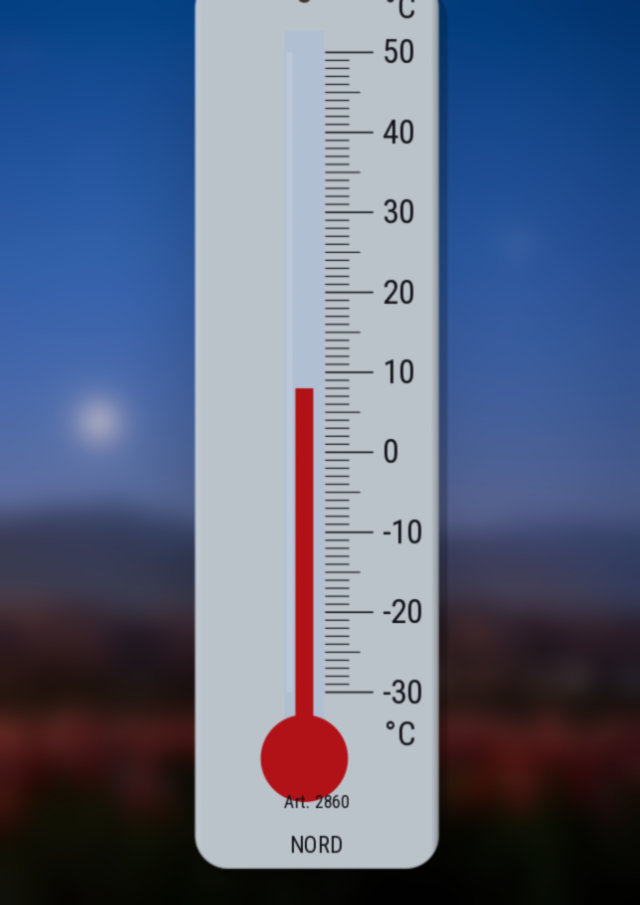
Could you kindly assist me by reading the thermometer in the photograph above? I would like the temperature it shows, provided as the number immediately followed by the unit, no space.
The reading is 8°C
